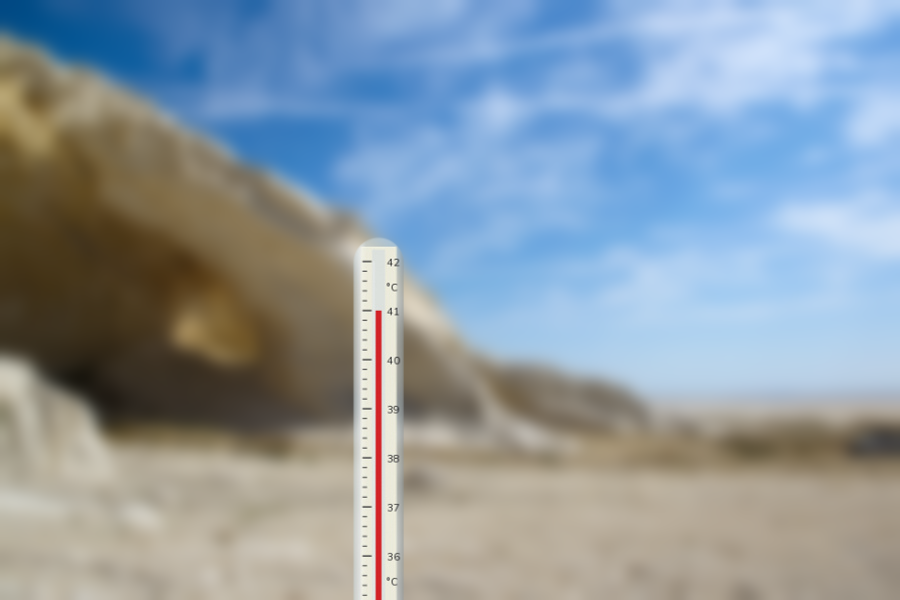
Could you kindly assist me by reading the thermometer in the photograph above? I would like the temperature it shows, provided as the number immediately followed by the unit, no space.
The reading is 41°C
